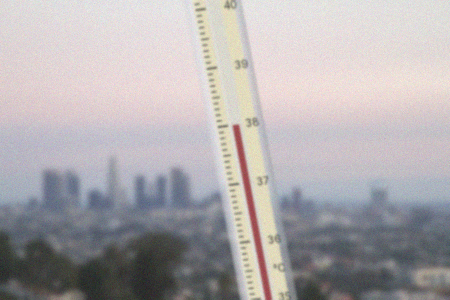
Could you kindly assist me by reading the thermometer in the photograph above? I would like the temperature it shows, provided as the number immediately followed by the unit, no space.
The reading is 38°C
